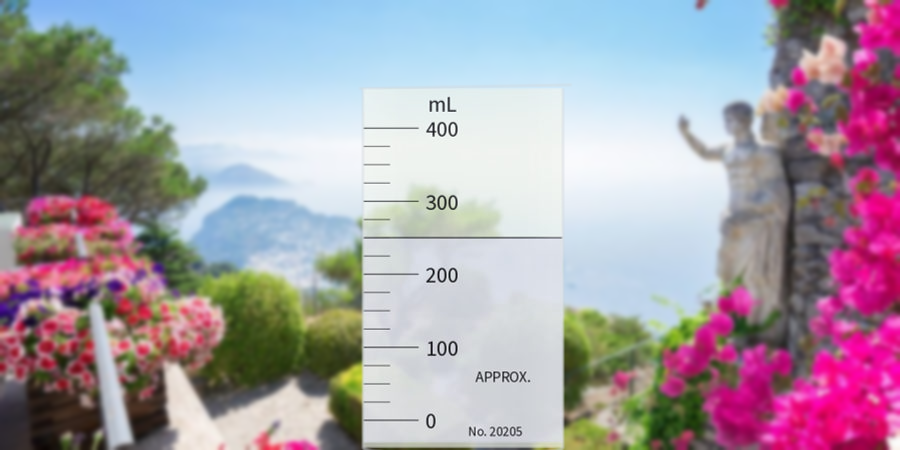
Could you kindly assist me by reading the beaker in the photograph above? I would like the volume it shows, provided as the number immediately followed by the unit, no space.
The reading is 250mL
